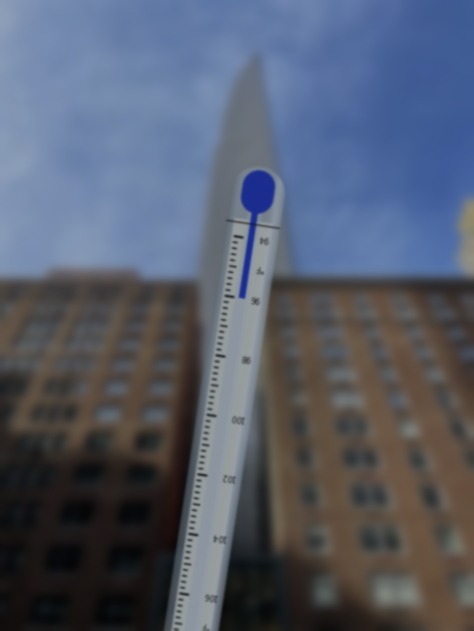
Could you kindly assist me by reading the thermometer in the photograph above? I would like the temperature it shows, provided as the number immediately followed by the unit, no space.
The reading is 96°F
